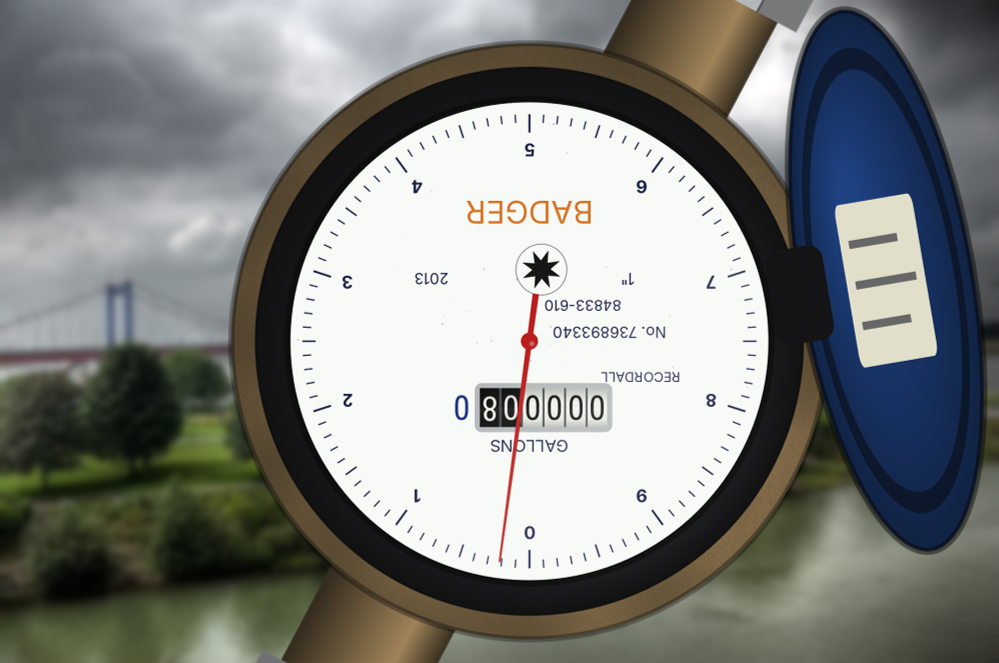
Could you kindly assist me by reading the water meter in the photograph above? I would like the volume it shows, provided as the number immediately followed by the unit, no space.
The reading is 80.2gal
